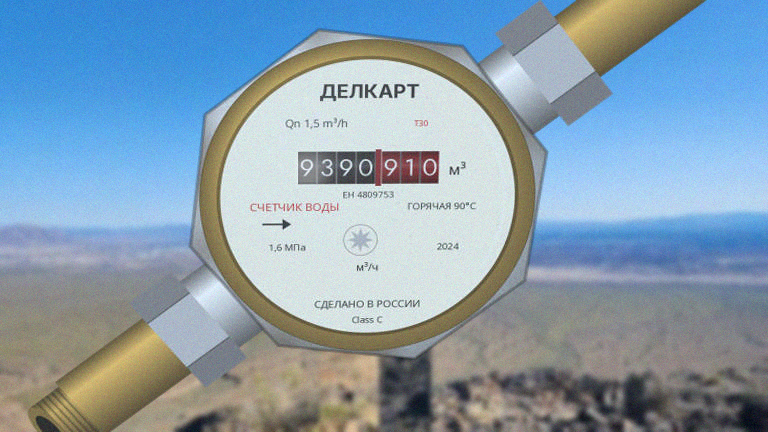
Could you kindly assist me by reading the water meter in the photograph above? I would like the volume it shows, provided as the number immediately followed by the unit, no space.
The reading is 9390.910m³
